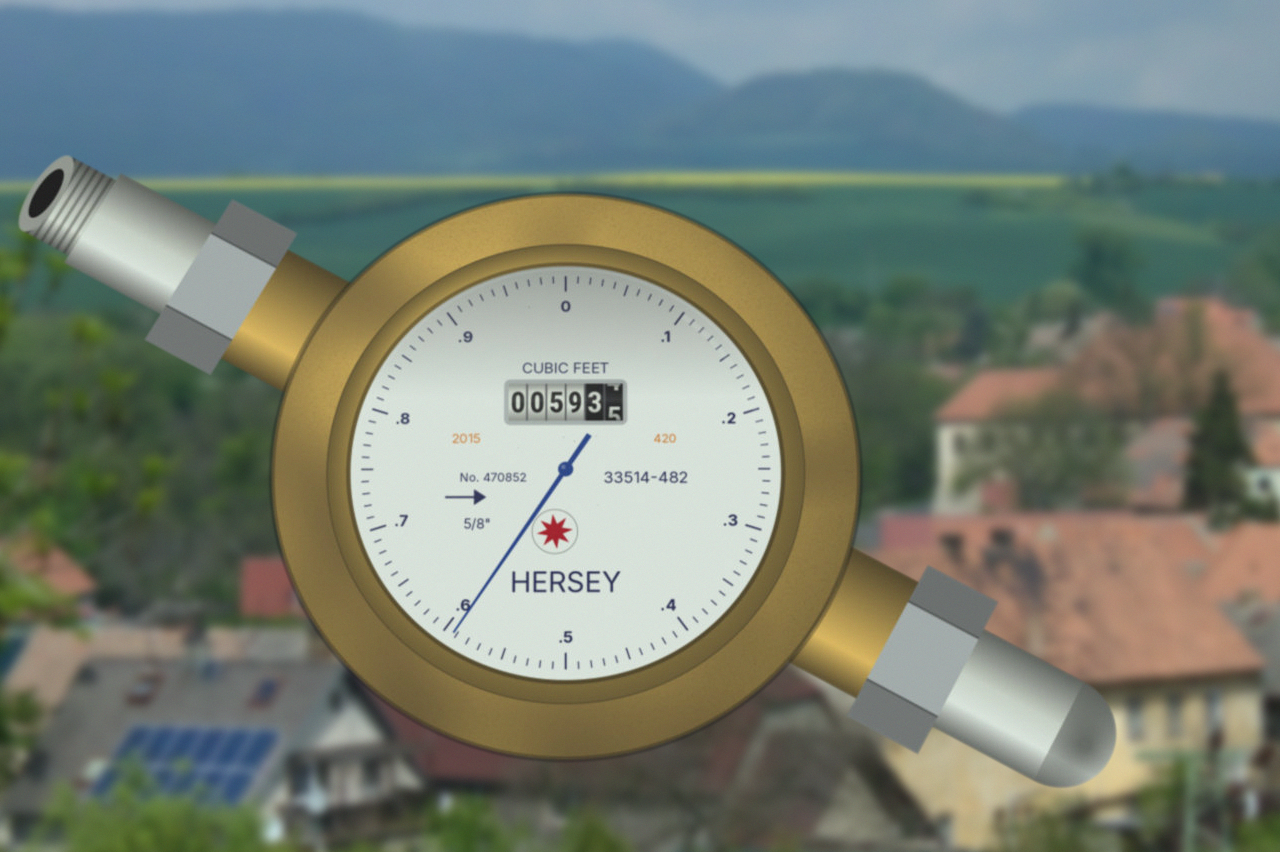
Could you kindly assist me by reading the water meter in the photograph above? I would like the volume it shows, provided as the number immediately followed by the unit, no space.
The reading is 5934.59ft³
